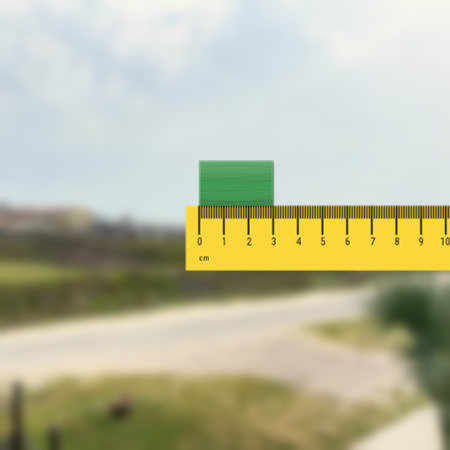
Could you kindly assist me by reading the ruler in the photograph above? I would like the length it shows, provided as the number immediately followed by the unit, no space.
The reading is 3cm
